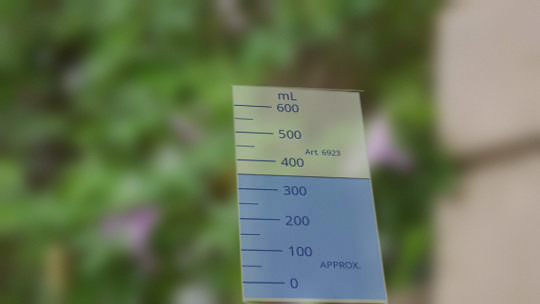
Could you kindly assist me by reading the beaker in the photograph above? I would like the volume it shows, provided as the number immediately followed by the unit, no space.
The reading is 350mL
